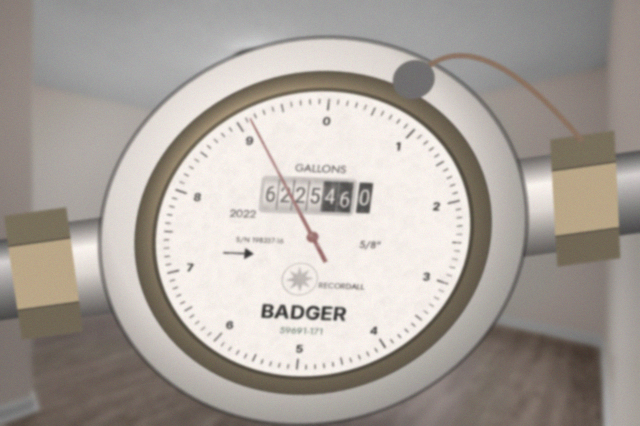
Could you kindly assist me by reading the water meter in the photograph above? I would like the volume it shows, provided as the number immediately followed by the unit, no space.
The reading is 6225459.1gal
